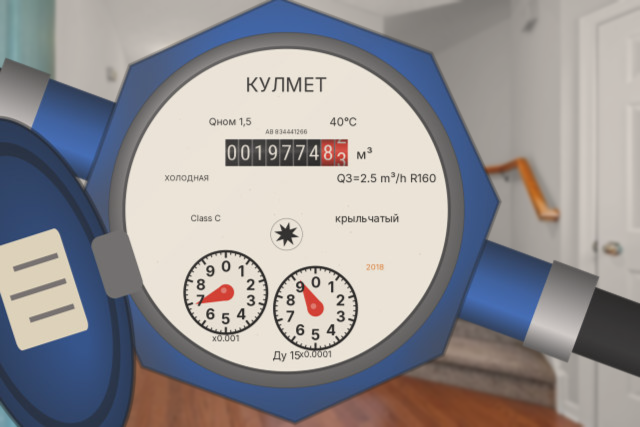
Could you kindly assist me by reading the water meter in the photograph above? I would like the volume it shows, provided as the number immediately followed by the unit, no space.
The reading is 19774.8269m³
